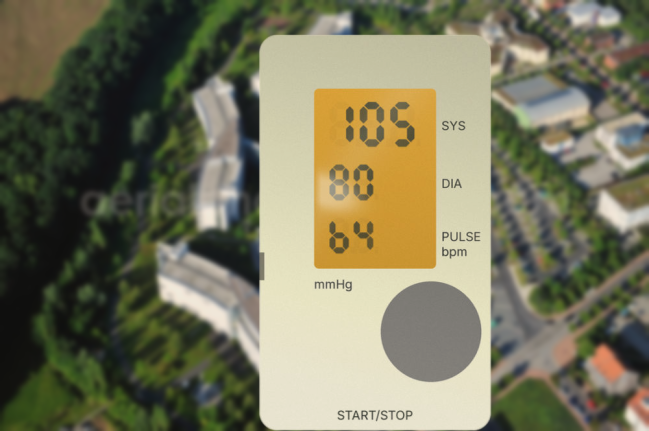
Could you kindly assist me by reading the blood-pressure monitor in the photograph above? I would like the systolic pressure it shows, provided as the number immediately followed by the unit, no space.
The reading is 105mmHg
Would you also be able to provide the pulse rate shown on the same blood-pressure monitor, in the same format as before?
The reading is 64bpm
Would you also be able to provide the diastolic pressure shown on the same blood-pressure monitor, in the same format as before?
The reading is 80mmHg
